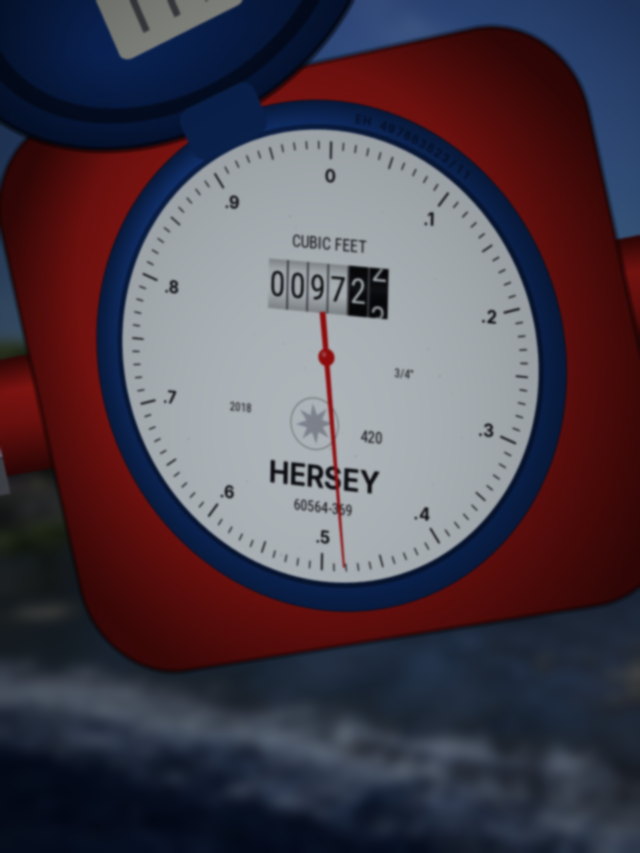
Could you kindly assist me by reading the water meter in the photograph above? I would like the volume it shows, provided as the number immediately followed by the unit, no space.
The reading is 9722.48ft³
